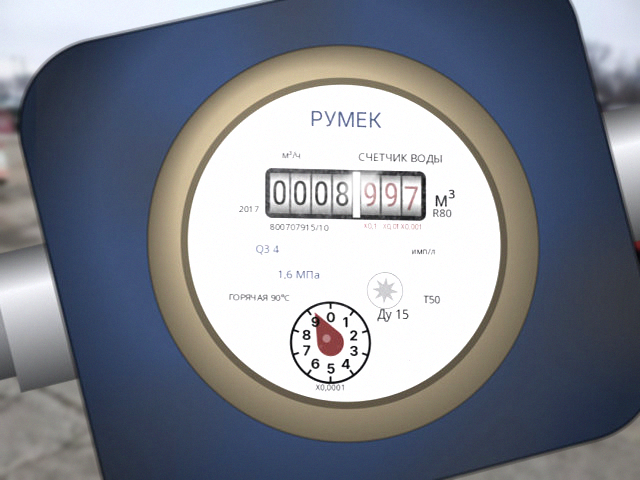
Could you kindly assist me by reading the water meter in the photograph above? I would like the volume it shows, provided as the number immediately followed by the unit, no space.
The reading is 8.9969m³
